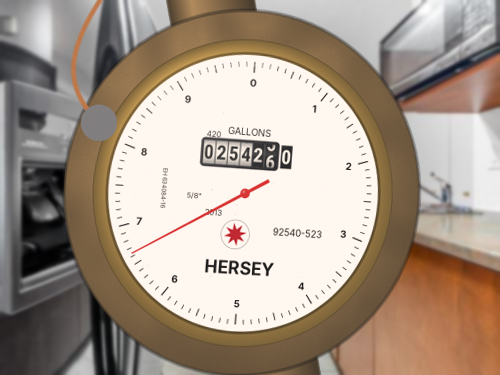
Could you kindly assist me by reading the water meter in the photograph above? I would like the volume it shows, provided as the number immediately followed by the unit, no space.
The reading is 254256.6gal
